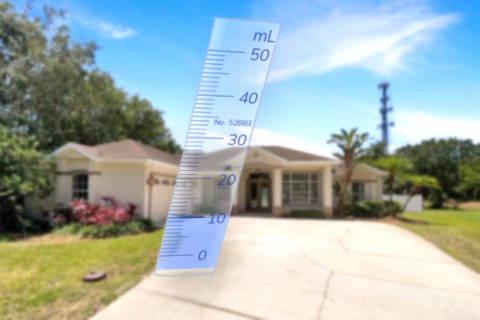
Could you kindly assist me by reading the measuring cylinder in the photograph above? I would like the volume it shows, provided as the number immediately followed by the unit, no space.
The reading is 10mL
